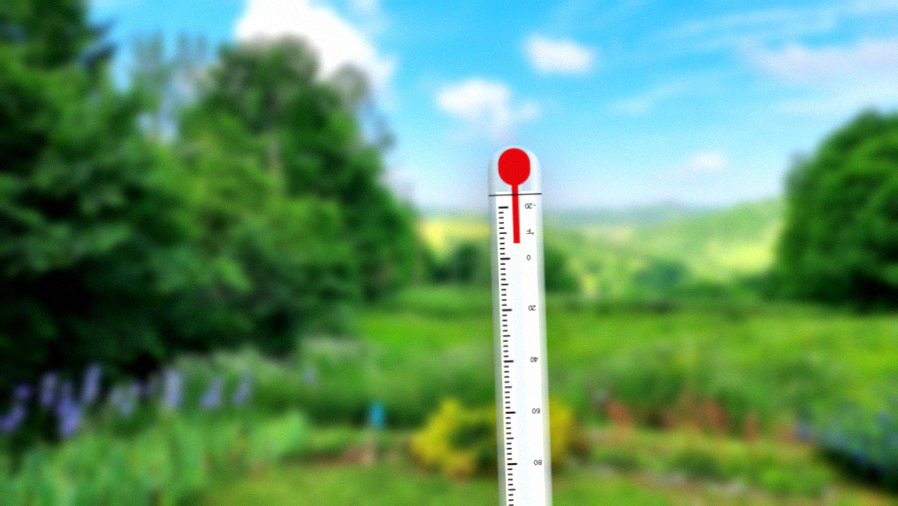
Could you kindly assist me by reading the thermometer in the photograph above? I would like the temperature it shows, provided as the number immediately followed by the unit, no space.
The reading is -6°F
